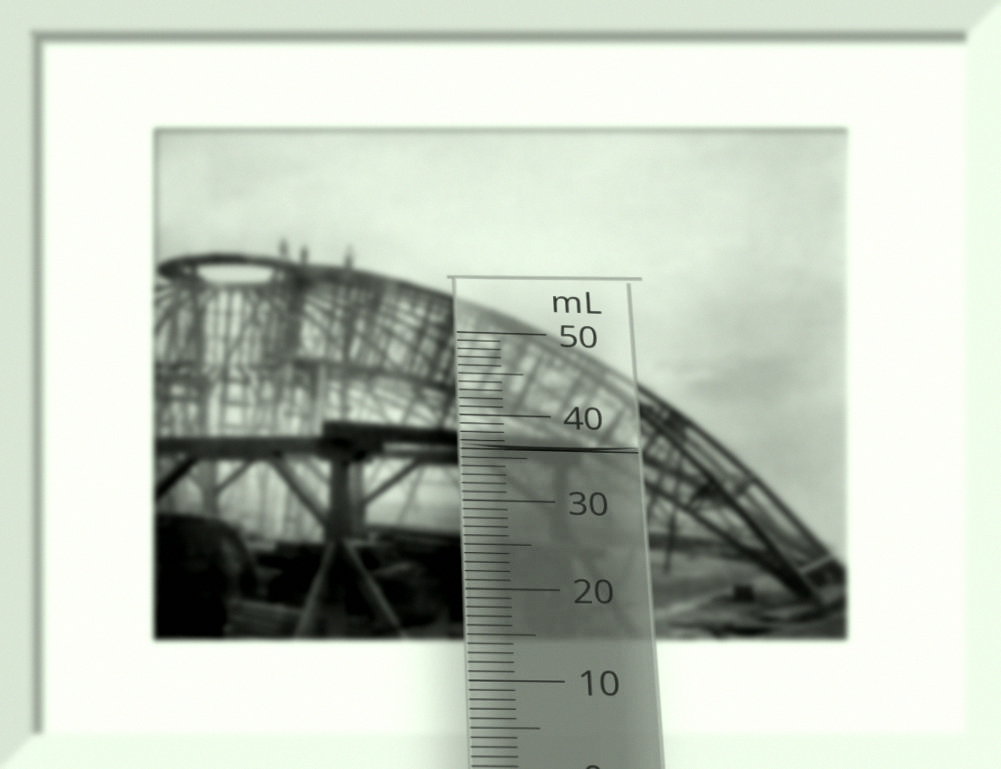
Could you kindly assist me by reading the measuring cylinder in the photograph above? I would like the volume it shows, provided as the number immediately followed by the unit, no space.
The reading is 36mL
